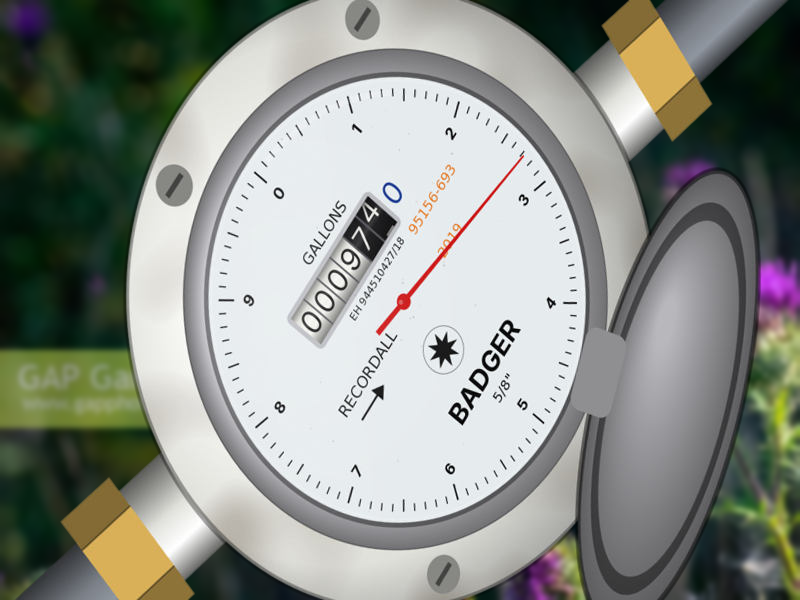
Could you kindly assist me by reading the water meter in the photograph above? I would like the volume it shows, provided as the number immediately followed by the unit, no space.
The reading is 9742.7gal
